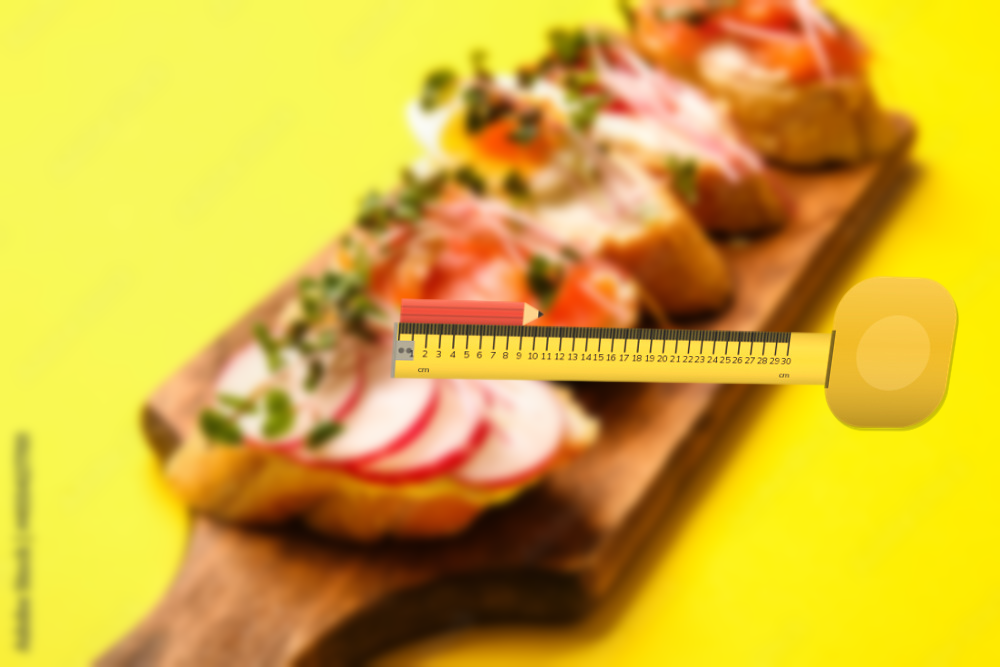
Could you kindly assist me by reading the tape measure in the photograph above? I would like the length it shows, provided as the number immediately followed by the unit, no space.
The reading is 10.5cm
